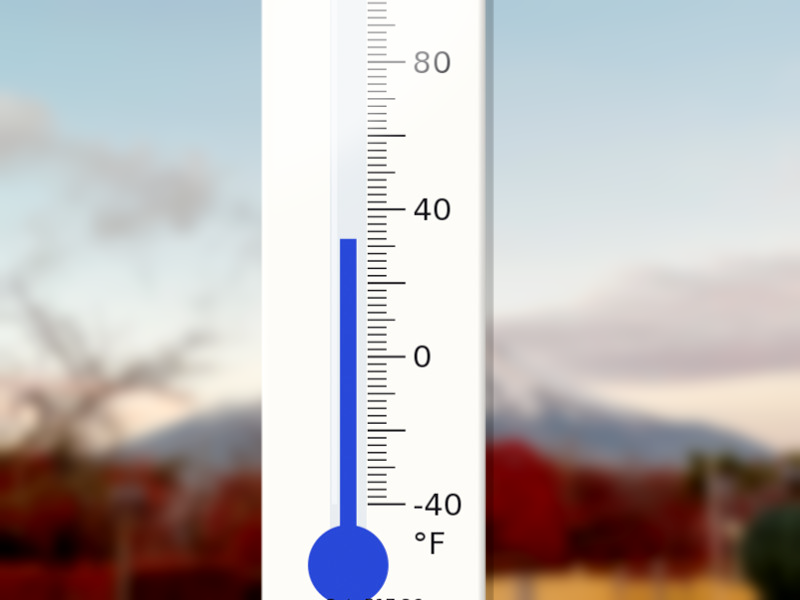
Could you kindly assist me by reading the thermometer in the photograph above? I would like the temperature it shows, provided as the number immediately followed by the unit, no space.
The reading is 32°F
